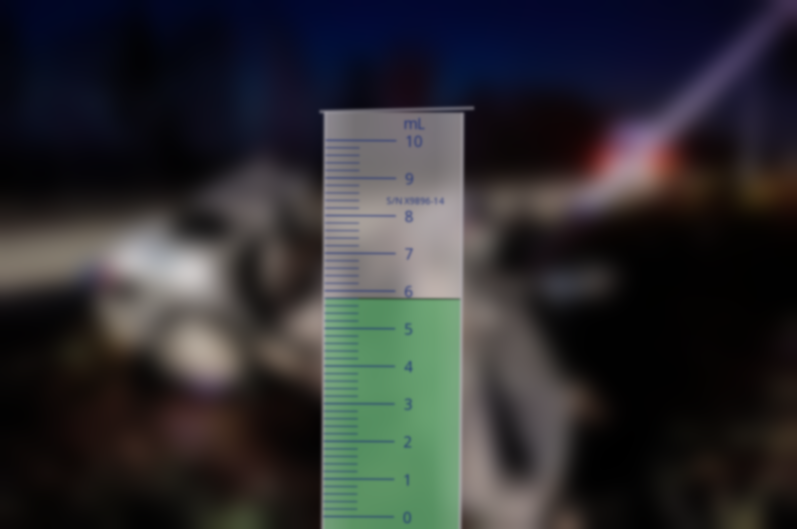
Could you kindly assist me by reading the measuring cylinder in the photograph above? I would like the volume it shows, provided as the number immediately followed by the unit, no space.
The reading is 5.8mL
